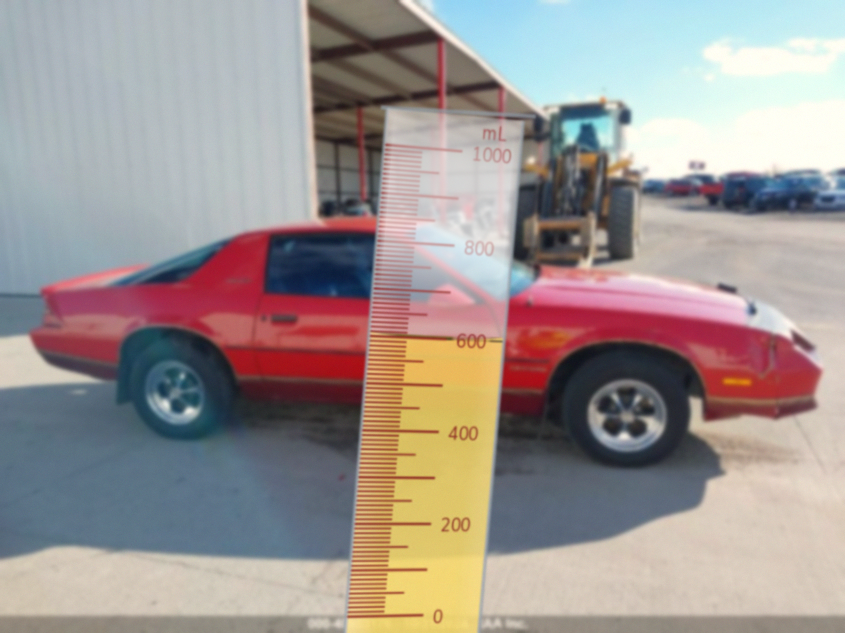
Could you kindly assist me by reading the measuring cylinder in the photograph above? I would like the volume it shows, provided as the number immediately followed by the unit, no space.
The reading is 600mL
